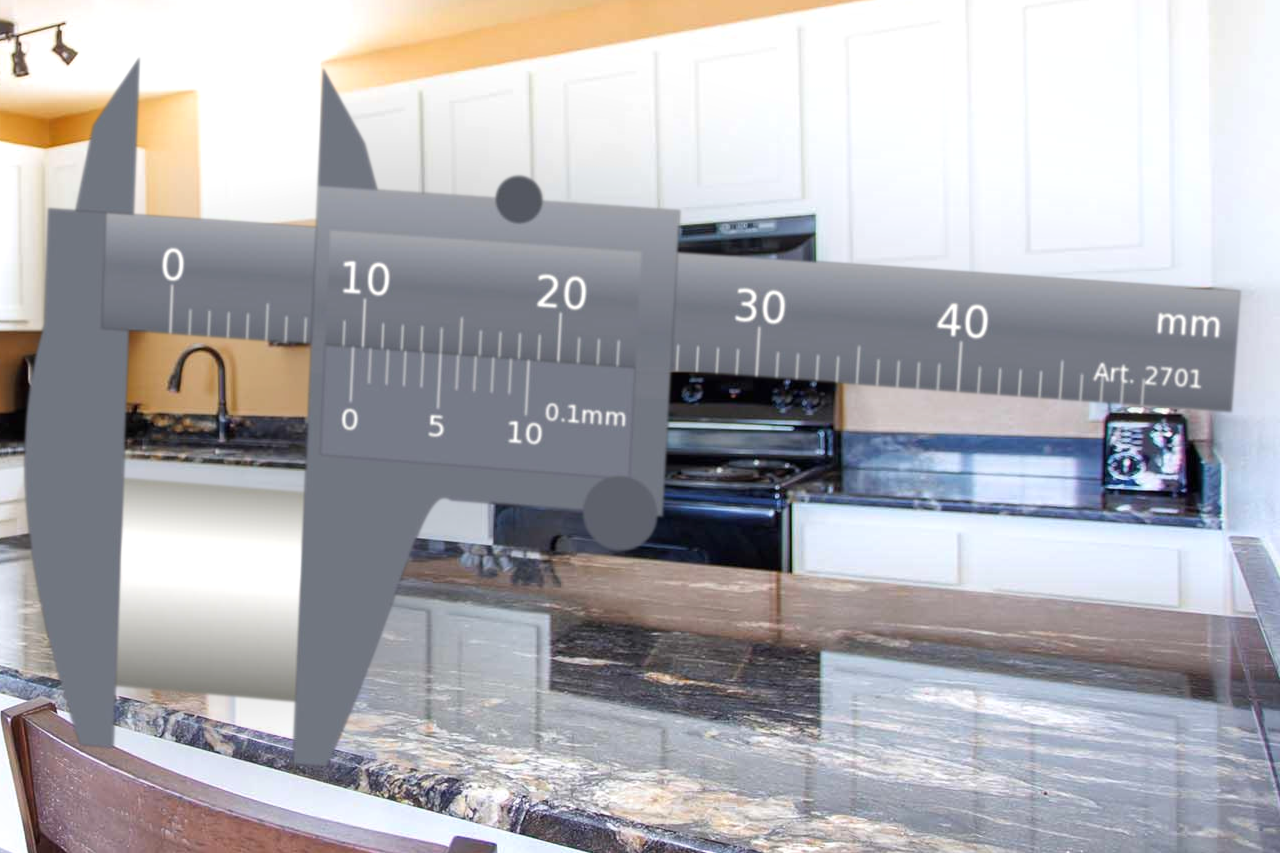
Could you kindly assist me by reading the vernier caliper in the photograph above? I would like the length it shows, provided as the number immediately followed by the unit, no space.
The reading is 9.5mm
